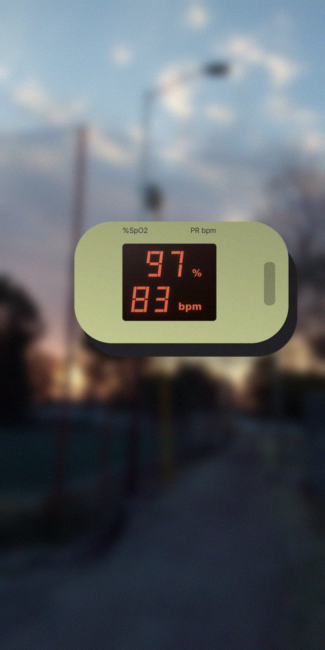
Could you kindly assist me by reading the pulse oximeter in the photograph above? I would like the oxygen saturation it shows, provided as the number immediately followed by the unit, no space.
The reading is 97%
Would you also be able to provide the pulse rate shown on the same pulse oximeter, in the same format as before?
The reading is 83bpm
